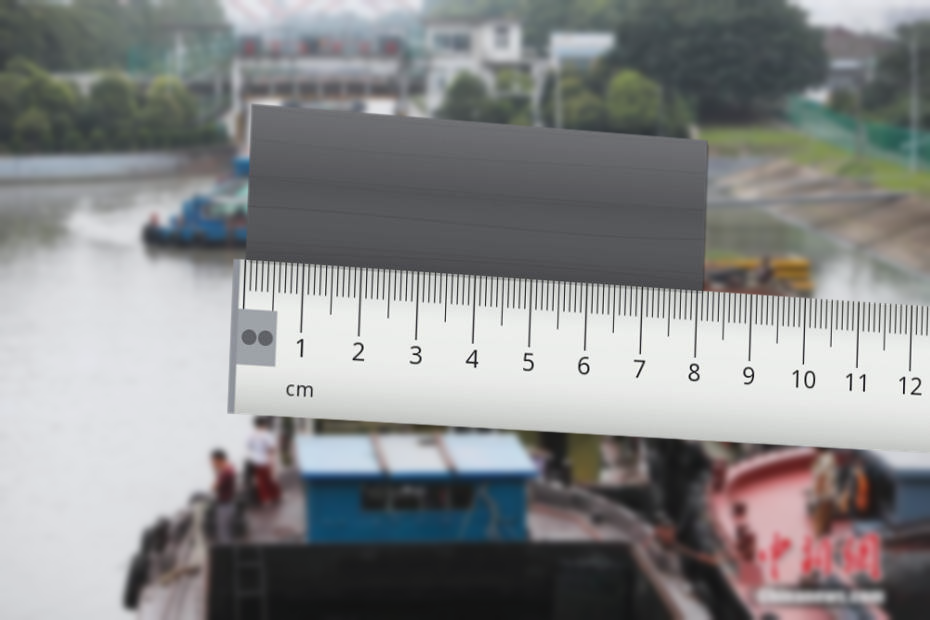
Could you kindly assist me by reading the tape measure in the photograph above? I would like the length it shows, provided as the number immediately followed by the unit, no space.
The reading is 8.1cm
